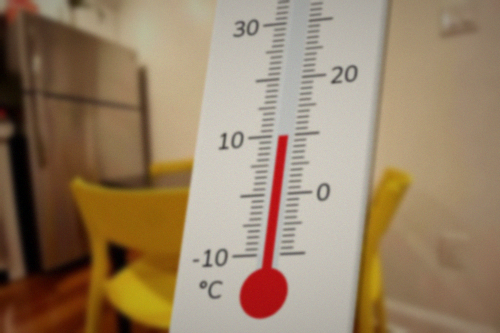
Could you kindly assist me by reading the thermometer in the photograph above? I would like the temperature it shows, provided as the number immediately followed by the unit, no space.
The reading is 10°C
